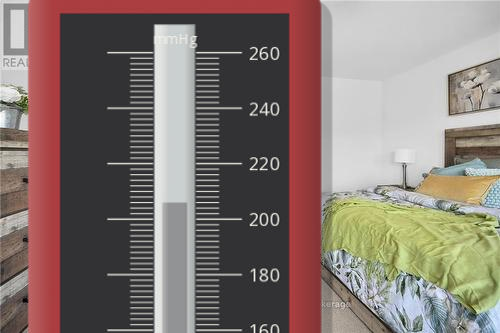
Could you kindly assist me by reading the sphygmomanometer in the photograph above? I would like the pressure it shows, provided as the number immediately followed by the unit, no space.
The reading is 206mmHg
